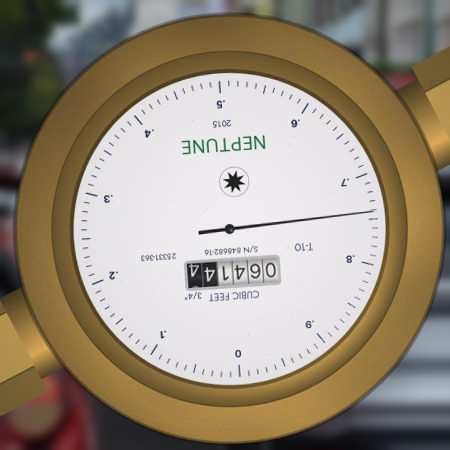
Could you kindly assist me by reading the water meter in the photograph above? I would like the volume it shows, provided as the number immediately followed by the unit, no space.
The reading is 64143.74ft³
